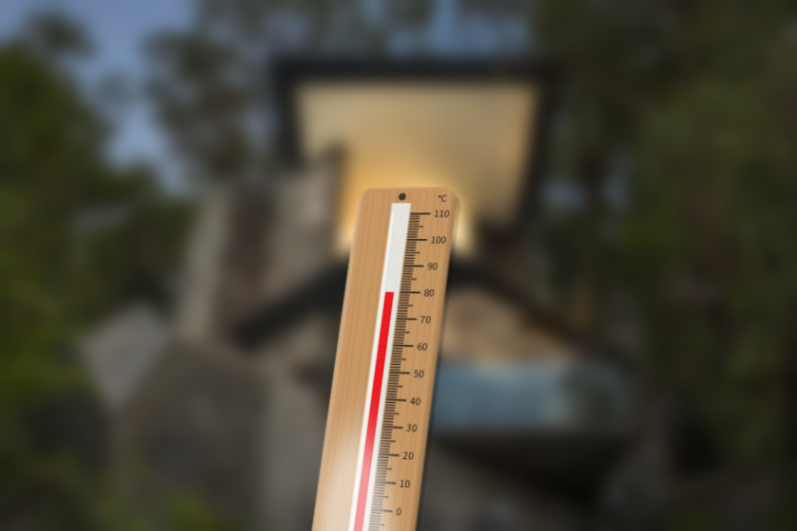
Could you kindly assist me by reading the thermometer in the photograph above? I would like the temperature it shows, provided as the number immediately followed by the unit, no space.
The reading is 80°C
